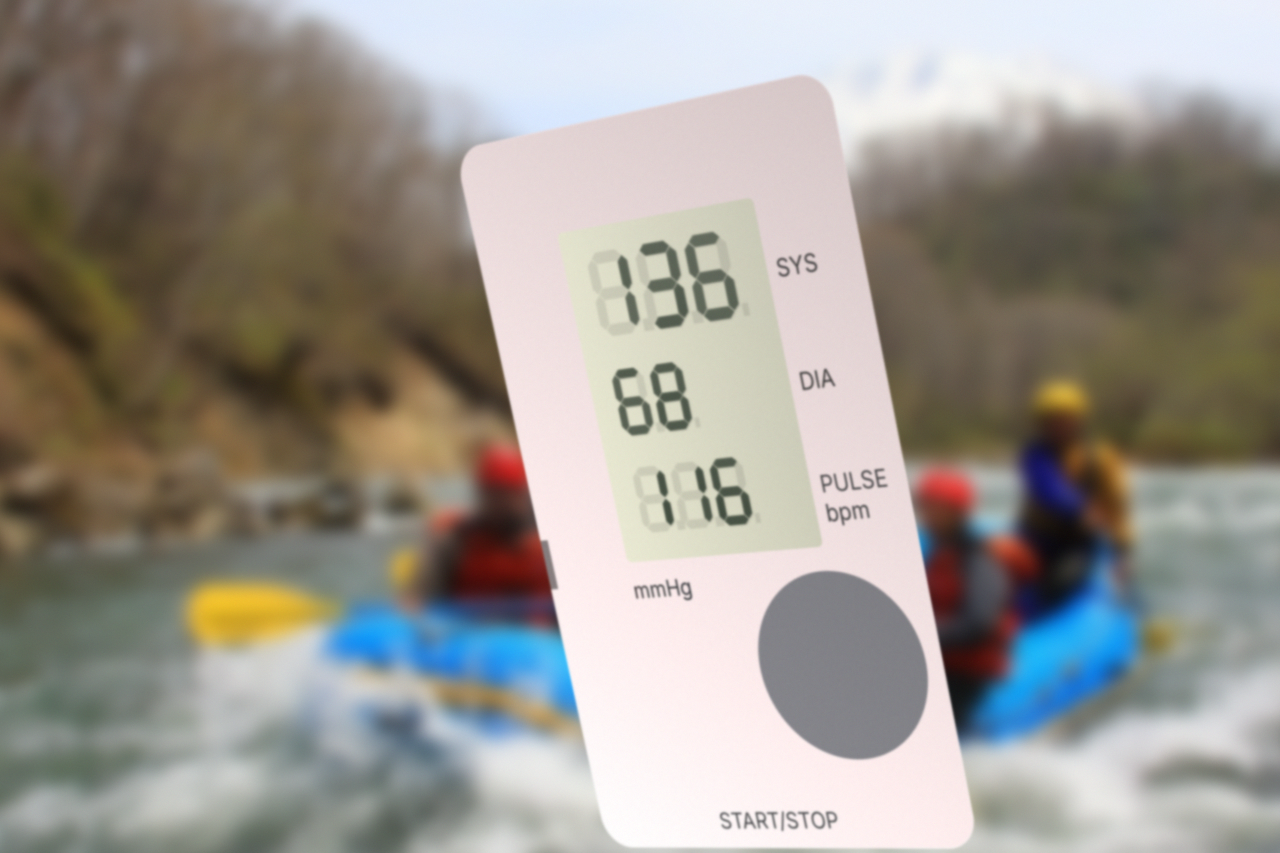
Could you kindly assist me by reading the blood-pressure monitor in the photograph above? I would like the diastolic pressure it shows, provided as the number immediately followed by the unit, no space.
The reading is 68mmHg
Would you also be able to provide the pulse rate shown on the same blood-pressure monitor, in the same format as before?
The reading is 116bpm
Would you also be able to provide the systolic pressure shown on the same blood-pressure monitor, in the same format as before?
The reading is 136mmHg
